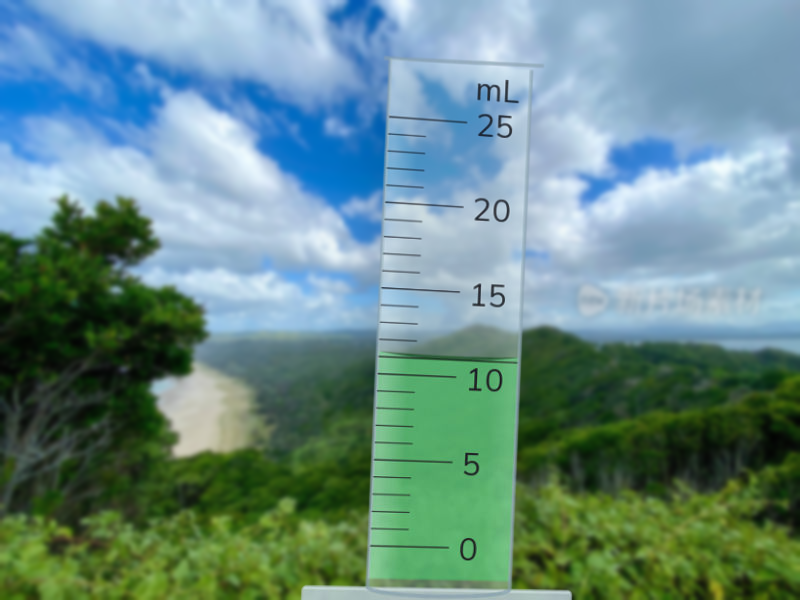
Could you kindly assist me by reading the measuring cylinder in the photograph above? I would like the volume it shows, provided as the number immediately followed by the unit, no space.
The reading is 11mL
